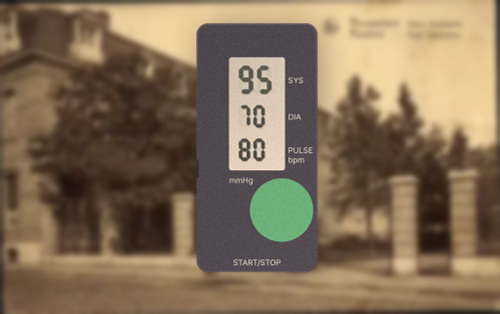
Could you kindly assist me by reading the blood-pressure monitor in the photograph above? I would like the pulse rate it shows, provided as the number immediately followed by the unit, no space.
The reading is 80bpm
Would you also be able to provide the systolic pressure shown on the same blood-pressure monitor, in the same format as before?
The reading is 95mmHg
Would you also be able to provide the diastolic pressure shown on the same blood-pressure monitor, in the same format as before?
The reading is 70mmHg
